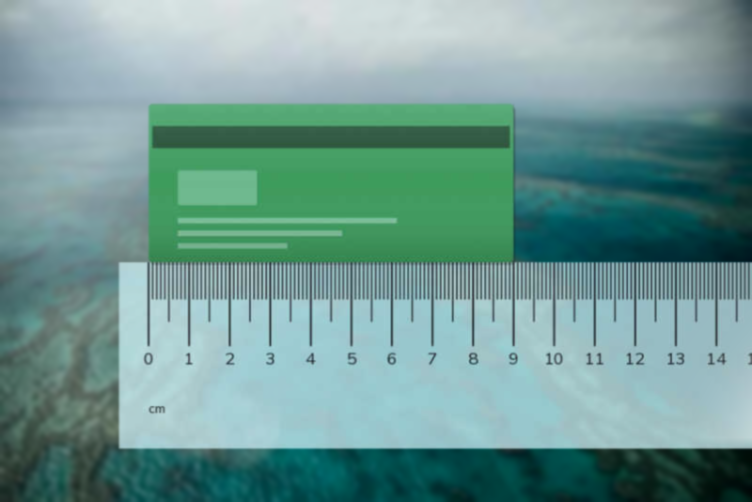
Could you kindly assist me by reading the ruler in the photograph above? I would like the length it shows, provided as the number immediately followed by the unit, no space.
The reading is 9cm
